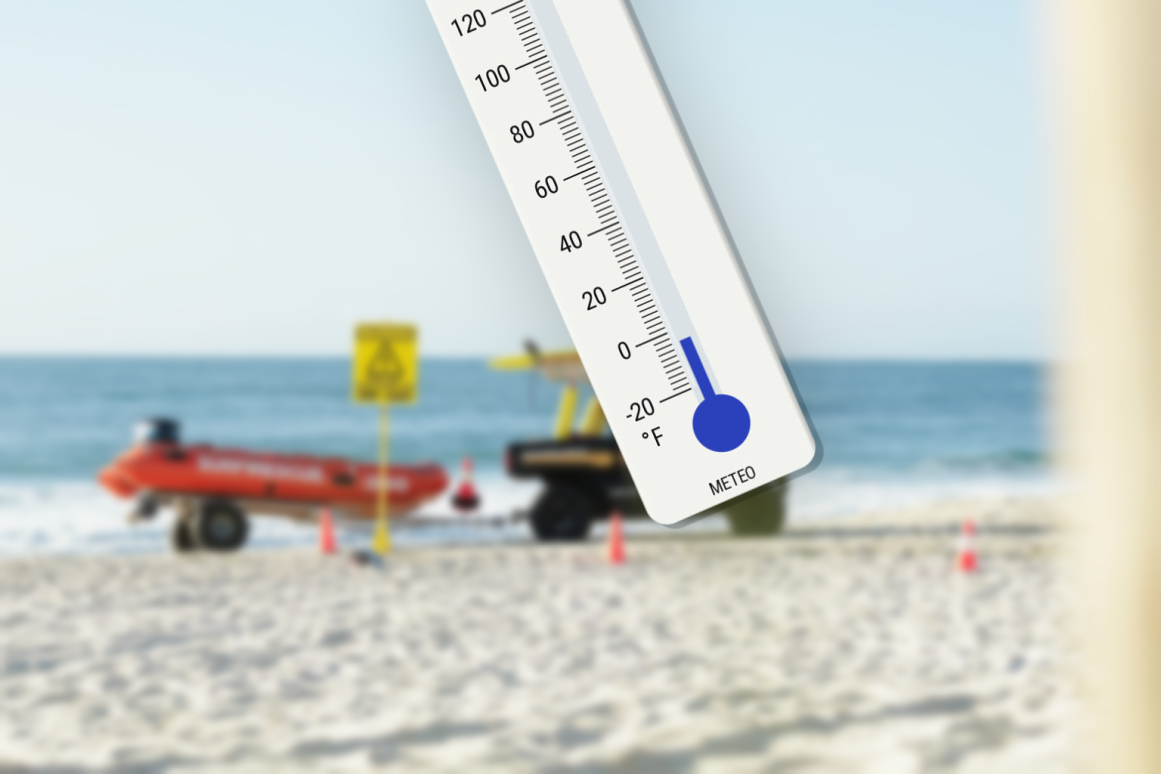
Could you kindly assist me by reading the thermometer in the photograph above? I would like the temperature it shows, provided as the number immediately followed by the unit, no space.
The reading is -4°F
